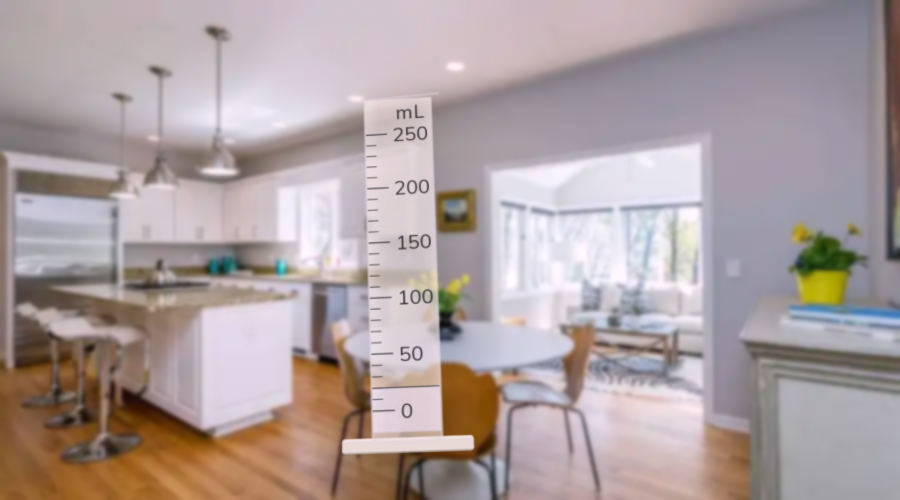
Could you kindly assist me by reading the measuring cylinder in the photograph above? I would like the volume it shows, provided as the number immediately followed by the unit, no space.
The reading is 20mL
